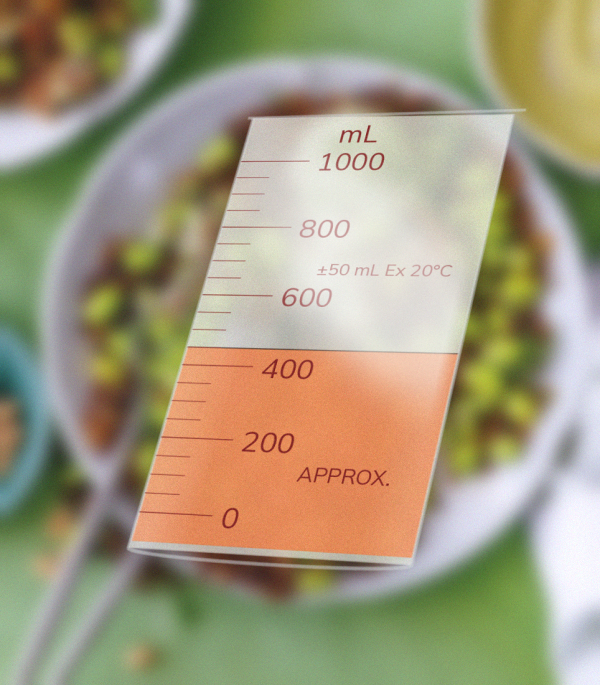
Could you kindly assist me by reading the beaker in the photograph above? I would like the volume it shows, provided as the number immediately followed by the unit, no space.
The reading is 450mL
